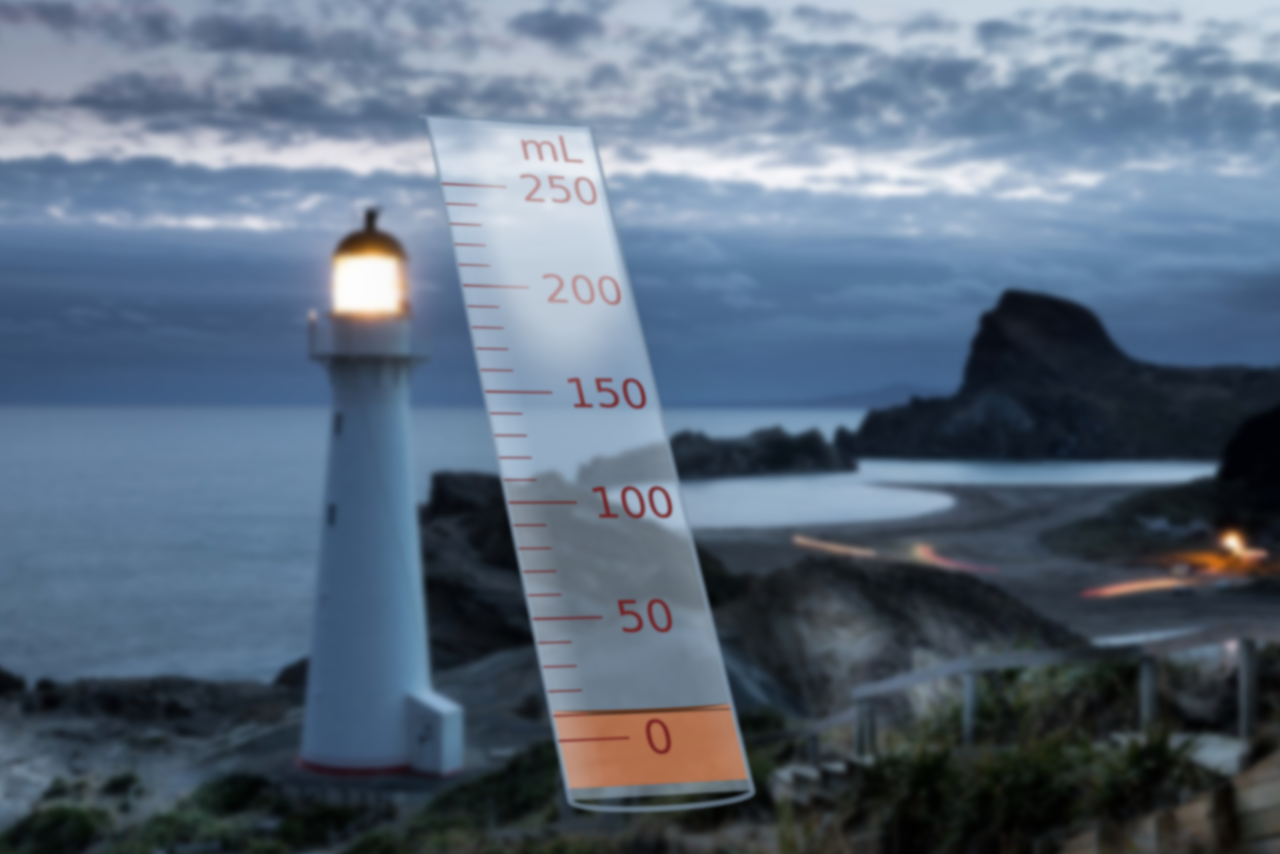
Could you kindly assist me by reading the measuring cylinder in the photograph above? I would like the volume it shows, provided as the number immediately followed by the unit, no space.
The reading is 10mL
